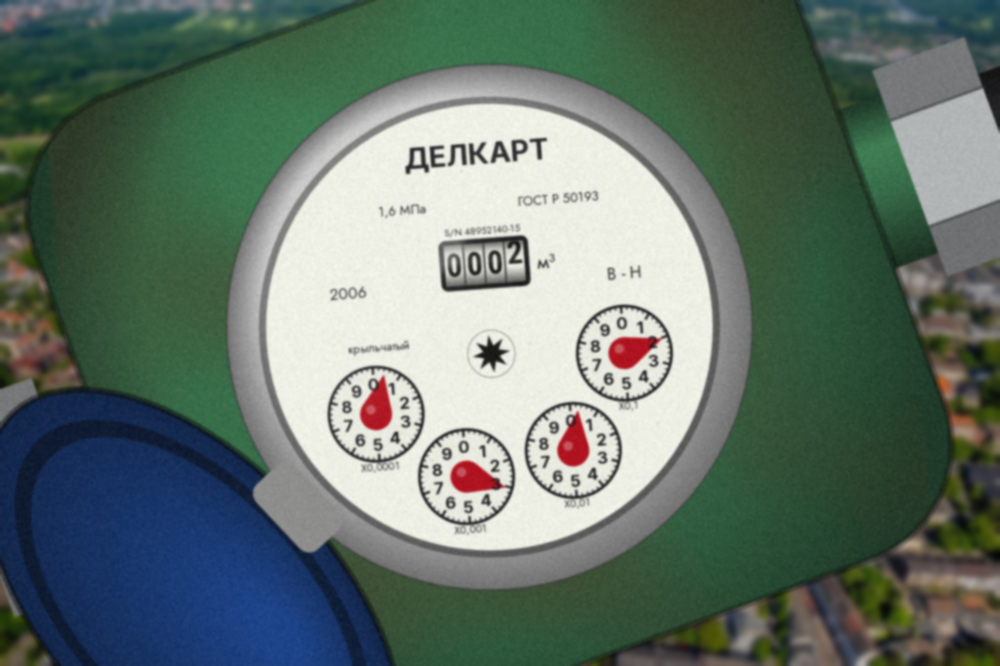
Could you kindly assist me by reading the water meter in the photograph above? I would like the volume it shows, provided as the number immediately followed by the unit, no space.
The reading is 2.2030m³
